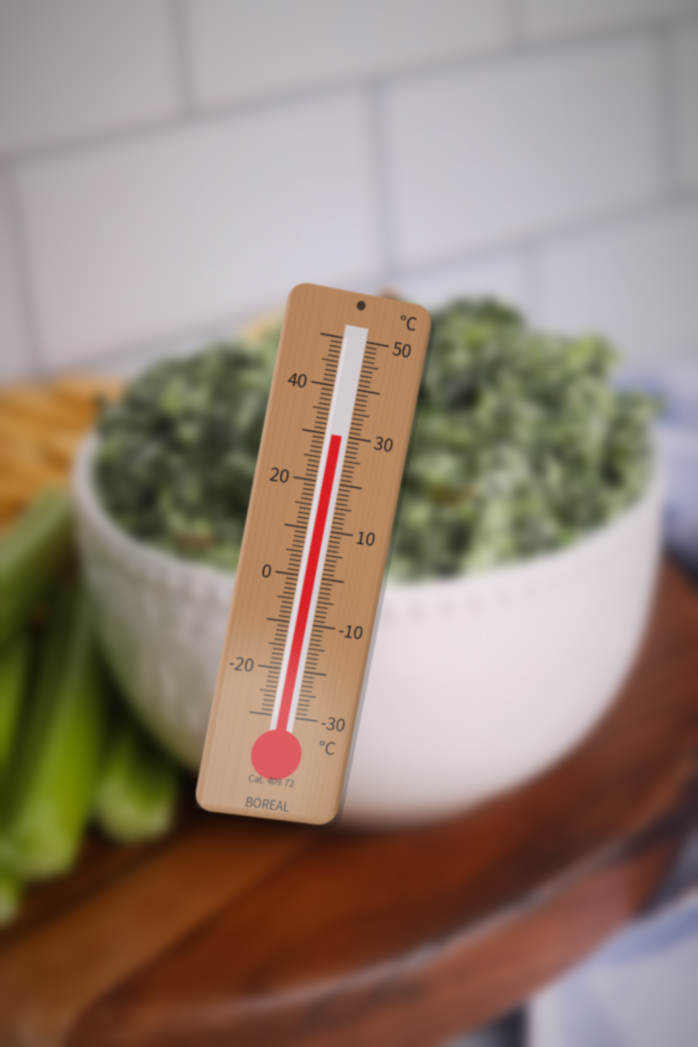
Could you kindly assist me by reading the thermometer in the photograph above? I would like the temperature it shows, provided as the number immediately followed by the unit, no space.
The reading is 30°C
